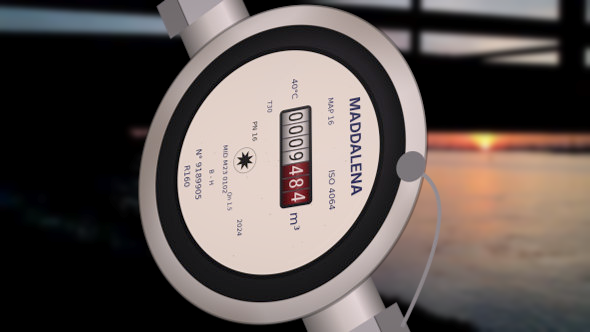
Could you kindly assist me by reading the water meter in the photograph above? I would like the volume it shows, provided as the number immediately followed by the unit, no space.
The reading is 9.484m³
